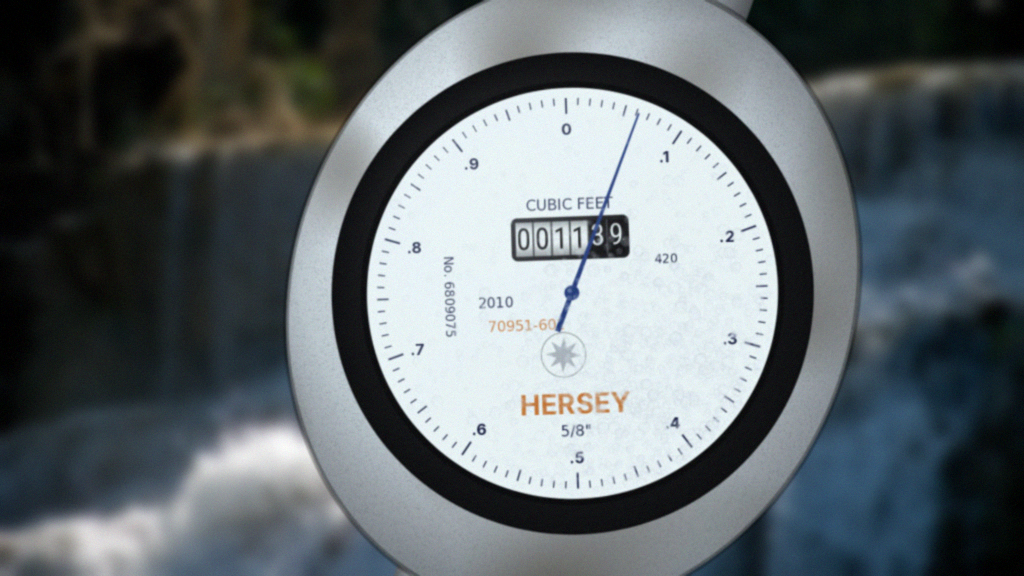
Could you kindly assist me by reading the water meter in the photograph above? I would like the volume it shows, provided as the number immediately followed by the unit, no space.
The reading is 1139.06ft³
